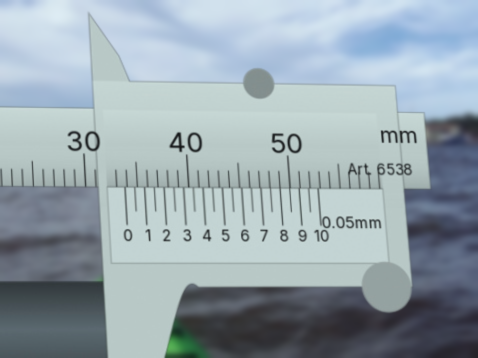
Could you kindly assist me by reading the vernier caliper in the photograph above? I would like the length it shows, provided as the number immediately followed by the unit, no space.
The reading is 33.8mm
